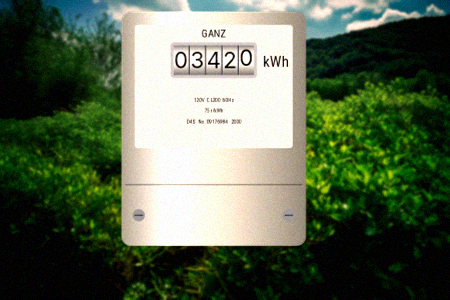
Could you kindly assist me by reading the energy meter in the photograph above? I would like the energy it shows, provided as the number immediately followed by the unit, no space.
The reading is 3420kWh
